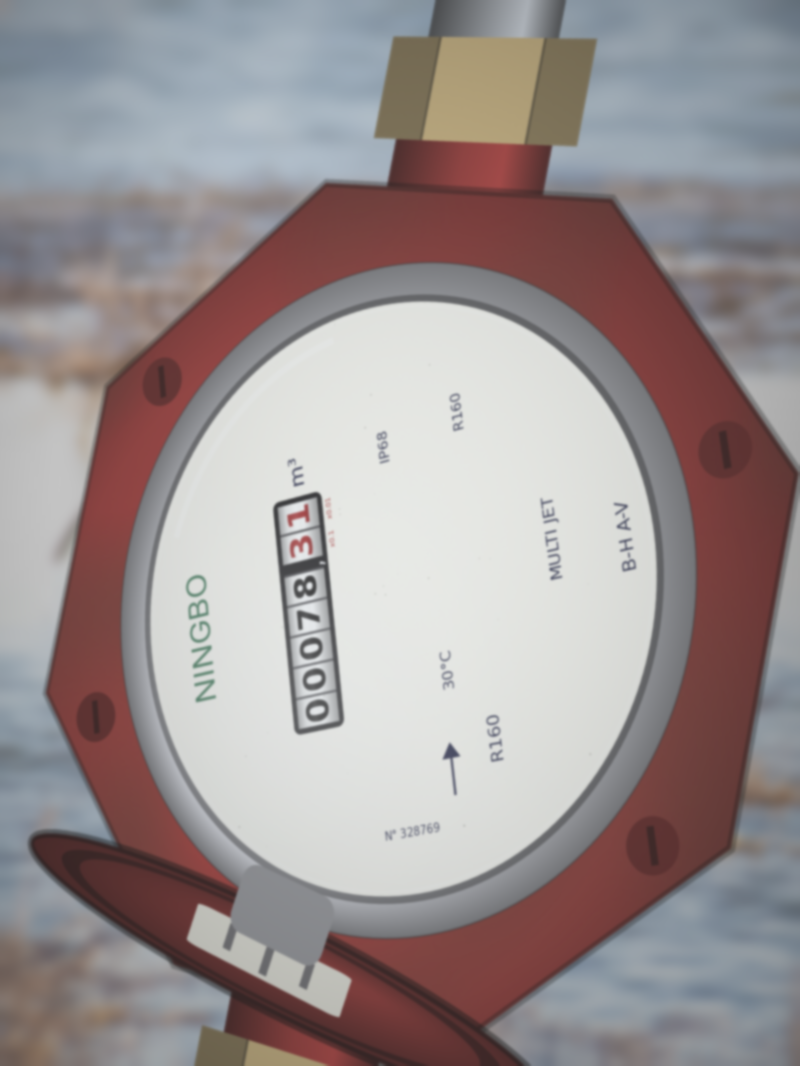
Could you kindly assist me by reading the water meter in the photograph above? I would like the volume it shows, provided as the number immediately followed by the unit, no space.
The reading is 78.31m³
